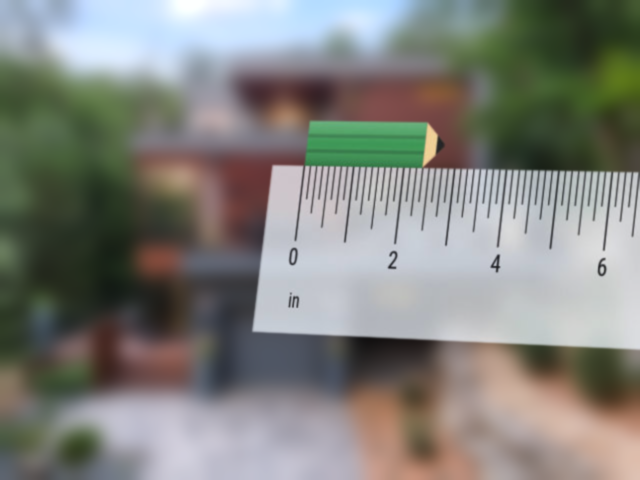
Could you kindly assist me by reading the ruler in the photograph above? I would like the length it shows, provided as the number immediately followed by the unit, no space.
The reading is 2.75in
